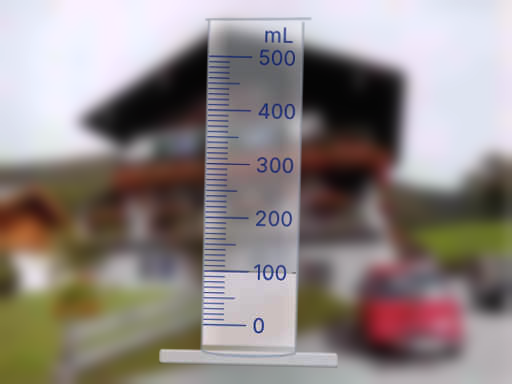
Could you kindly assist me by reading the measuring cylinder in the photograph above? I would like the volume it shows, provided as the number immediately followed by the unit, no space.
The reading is 100mL
